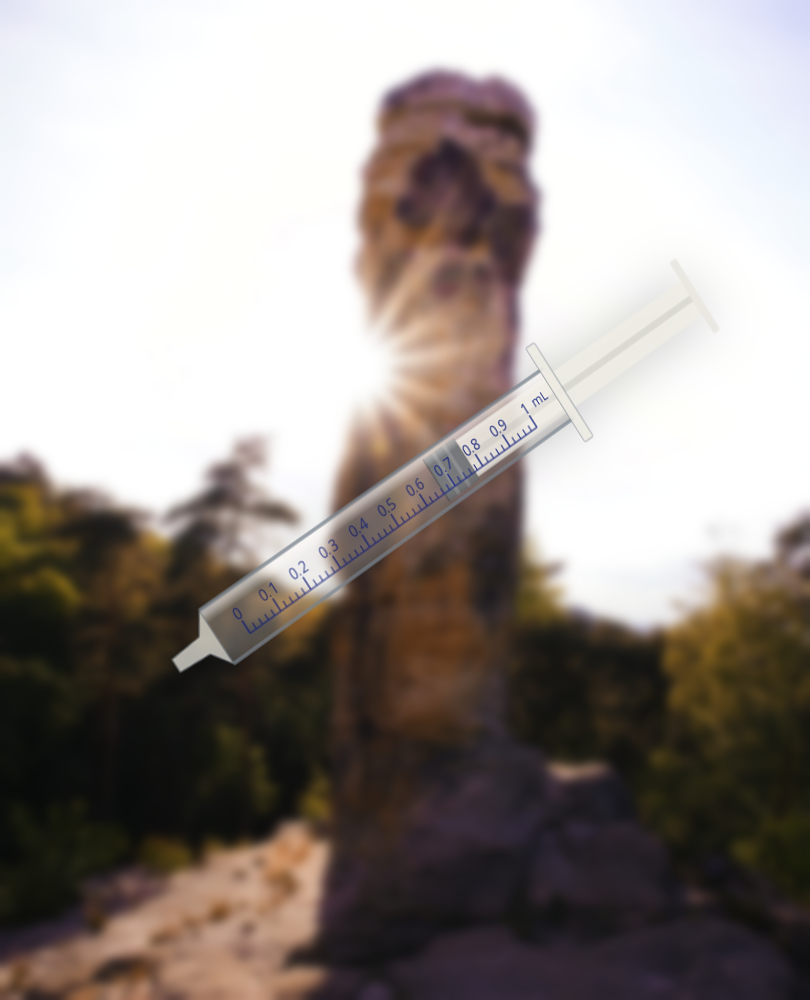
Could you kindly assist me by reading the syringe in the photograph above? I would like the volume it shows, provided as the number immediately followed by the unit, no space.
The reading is 0.66mL
